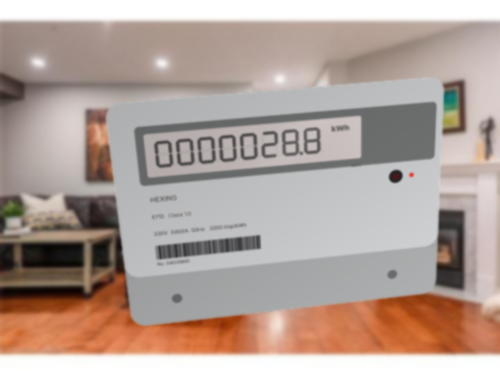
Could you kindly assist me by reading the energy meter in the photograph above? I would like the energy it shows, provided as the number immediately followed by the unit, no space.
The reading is 28.8kWh
